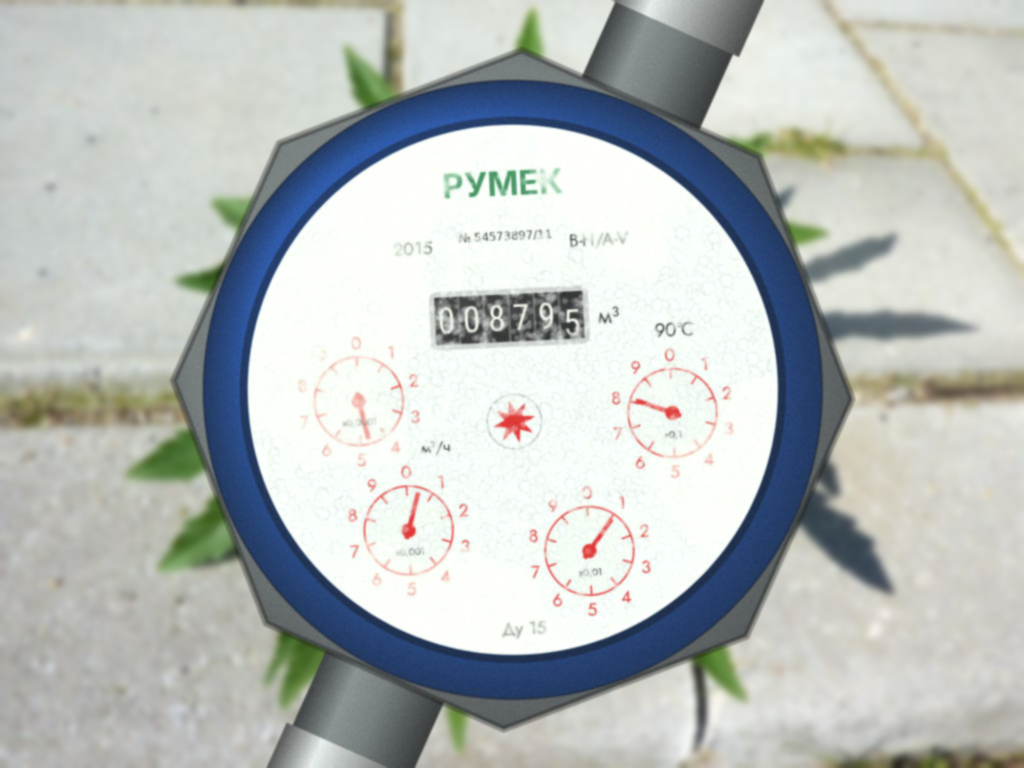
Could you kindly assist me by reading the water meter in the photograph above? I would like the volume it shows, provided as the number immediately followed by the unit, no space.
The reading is 8794.8104m³
